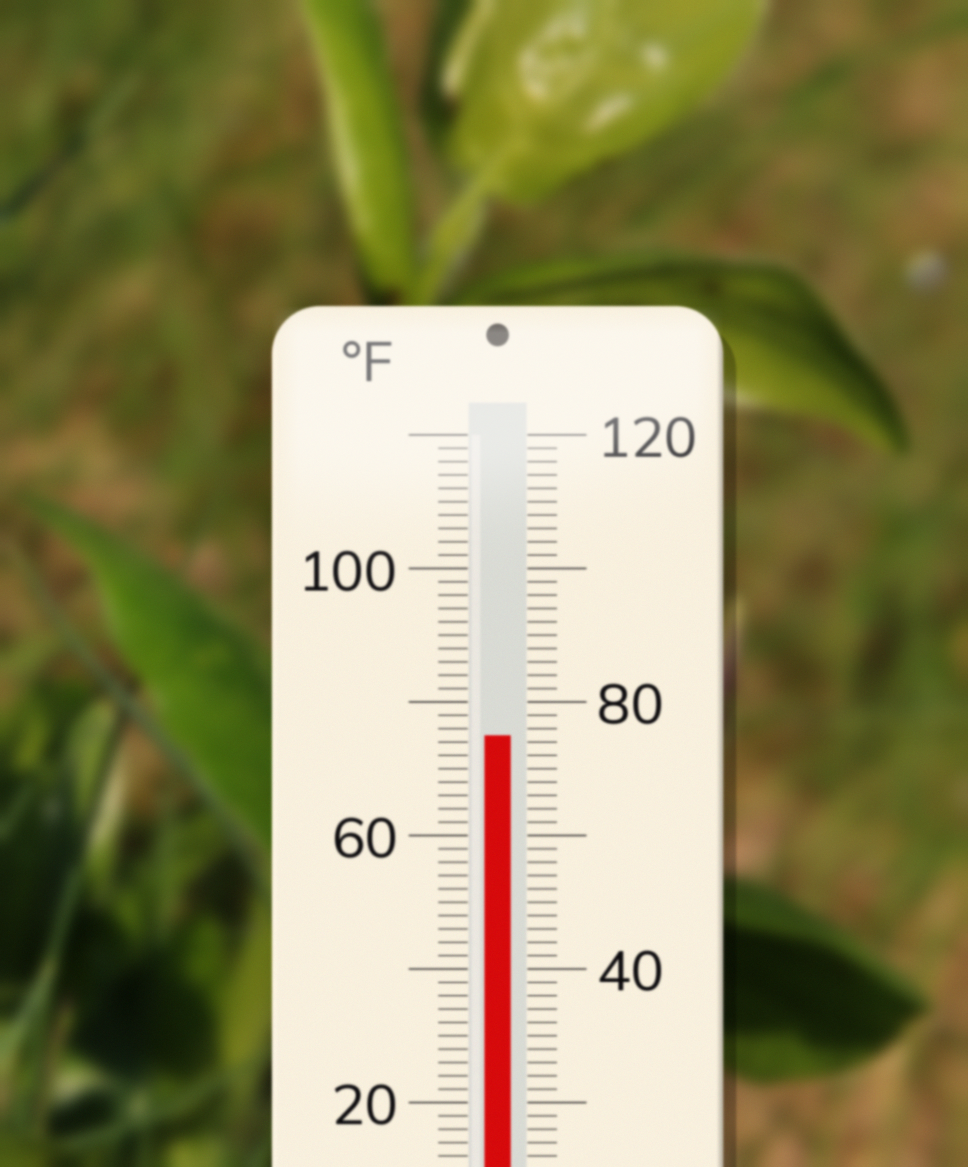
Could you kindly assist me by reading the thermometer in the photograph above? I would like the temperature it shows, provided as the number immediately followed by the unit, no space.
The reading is 75°F
